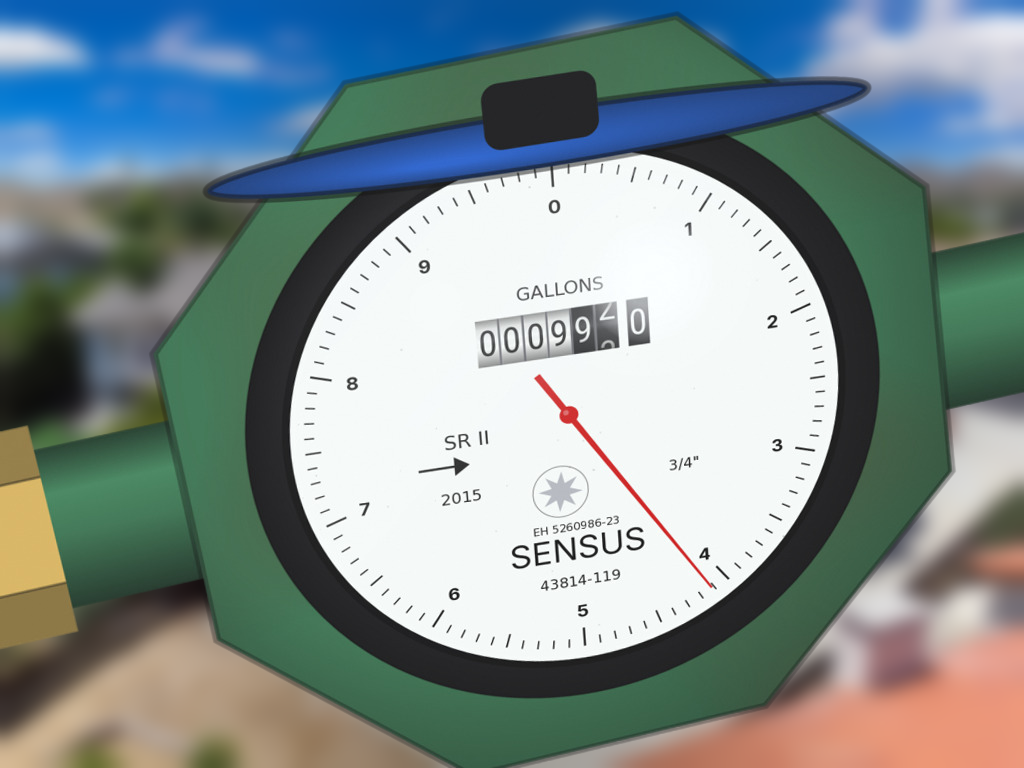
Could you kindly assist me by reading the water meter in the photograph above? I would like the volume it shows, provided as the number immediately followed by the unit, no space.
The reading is 9924.1gal
